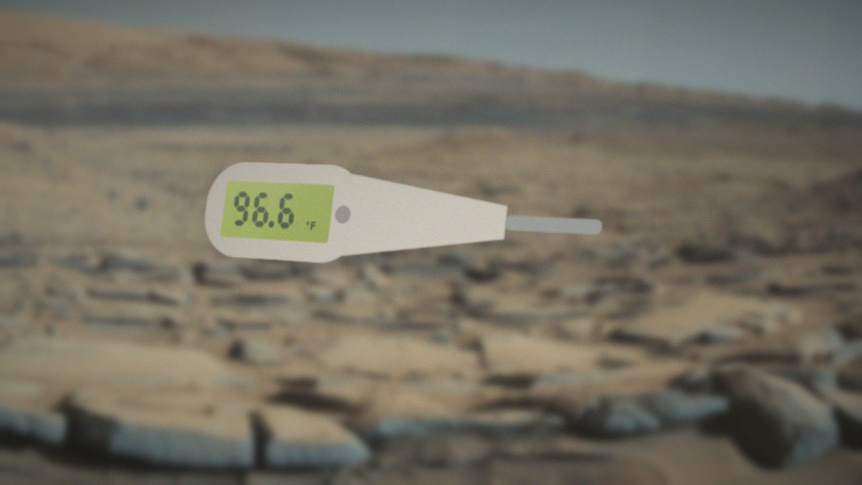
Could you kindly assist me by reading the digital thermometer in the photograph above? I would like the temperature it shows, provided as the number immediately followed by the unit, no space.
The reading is 96.6°F
